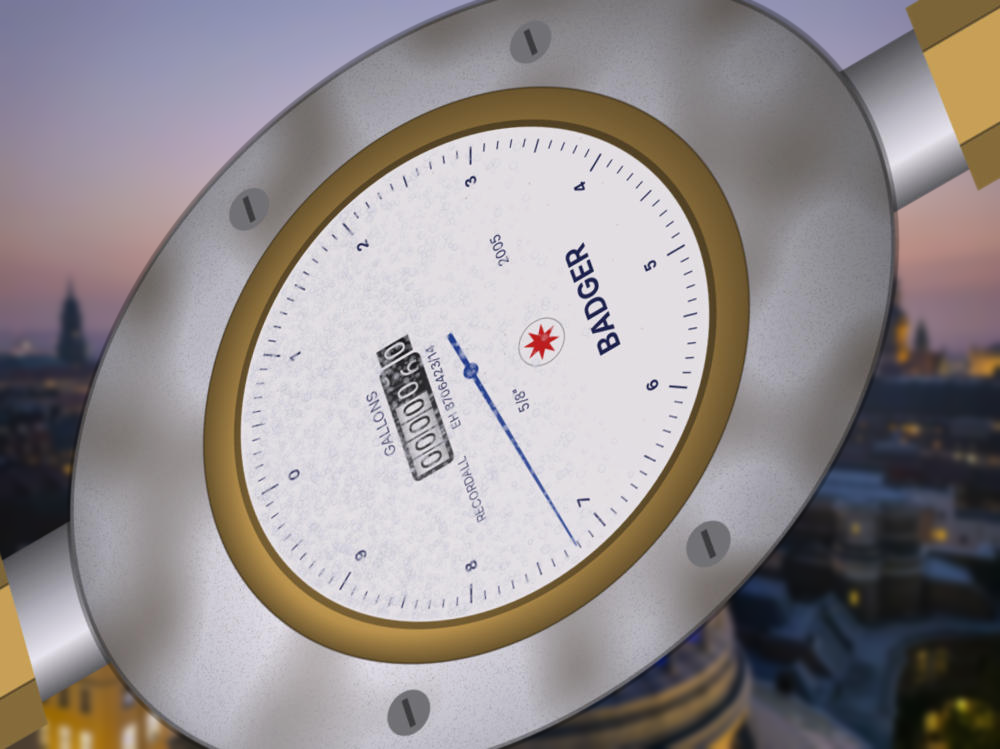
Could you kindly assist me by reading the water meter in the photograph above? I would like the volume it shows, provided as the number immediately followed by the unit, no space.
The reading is 57.2gal
